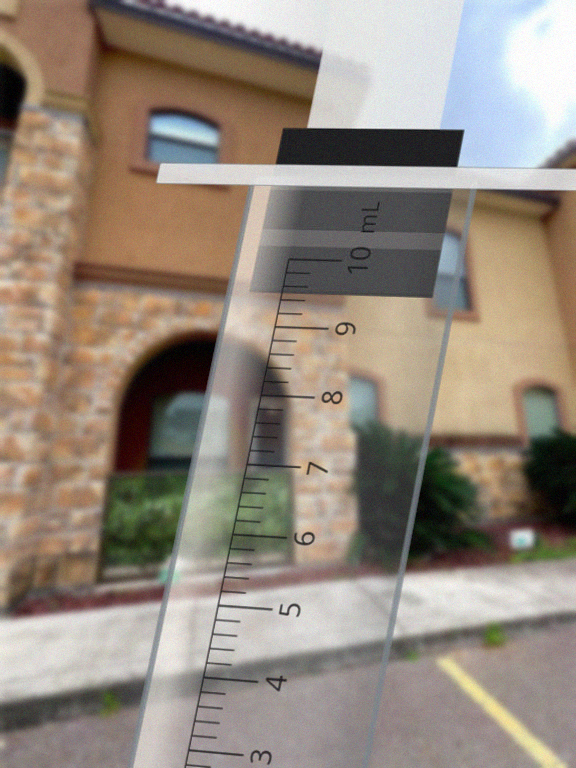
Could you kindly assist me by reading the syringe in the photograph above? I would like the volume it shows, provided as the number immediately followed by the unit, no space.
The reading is 9.5mL
